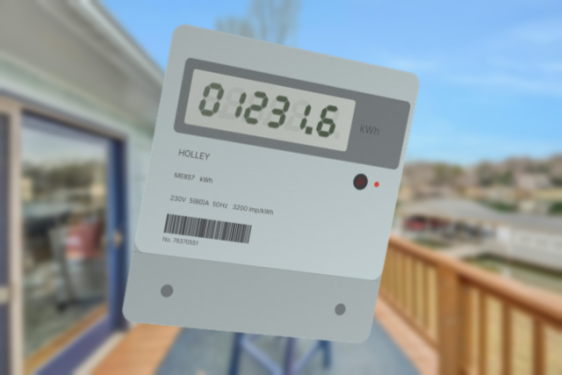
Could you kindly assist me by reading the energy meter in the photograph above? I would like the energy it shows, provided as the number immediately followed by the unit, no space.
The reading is 1231.6kWh
